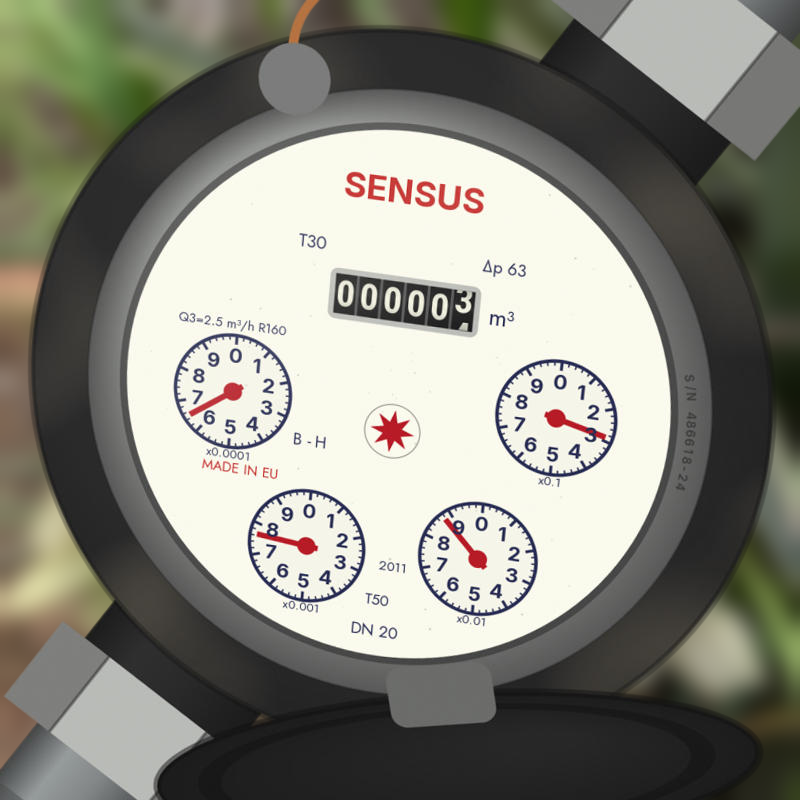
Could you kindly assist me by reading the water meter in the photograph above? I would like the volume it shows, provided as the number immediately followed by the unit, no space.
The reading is 3.2876m³
